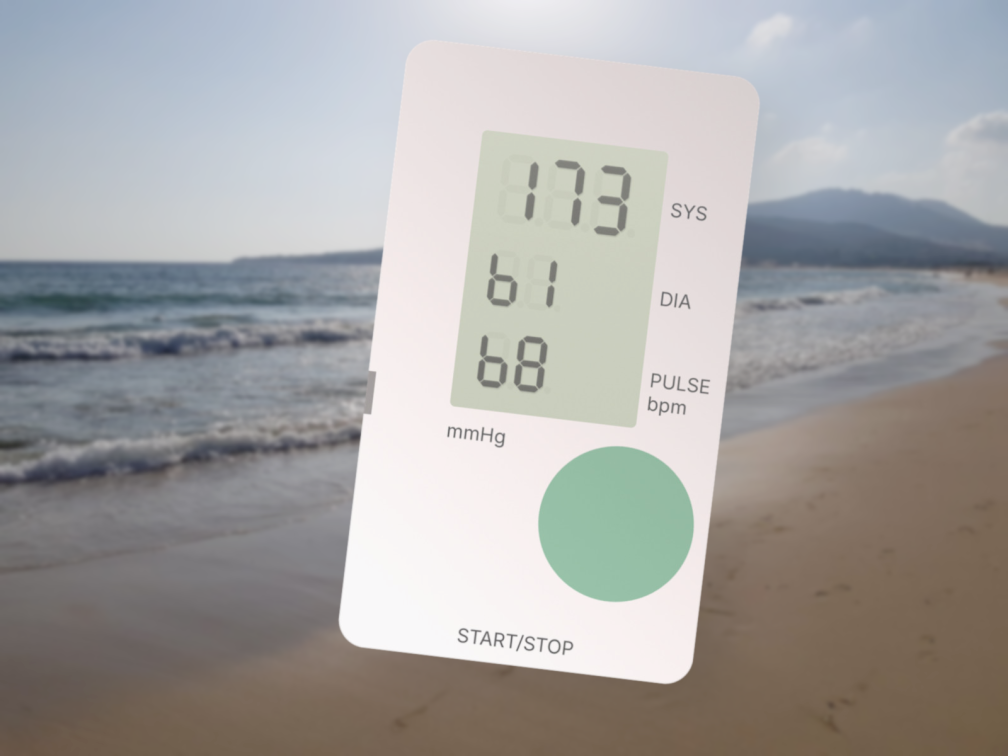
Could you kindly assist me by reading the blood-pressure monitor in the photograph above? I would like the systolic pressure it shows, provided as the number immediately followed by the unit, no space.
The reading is 173mmHg
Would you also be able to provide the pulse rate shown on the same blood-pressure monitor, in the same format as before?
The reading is 68bpm
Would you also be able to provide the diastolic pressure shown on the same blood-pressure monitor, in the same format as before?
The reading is 61mmHg
